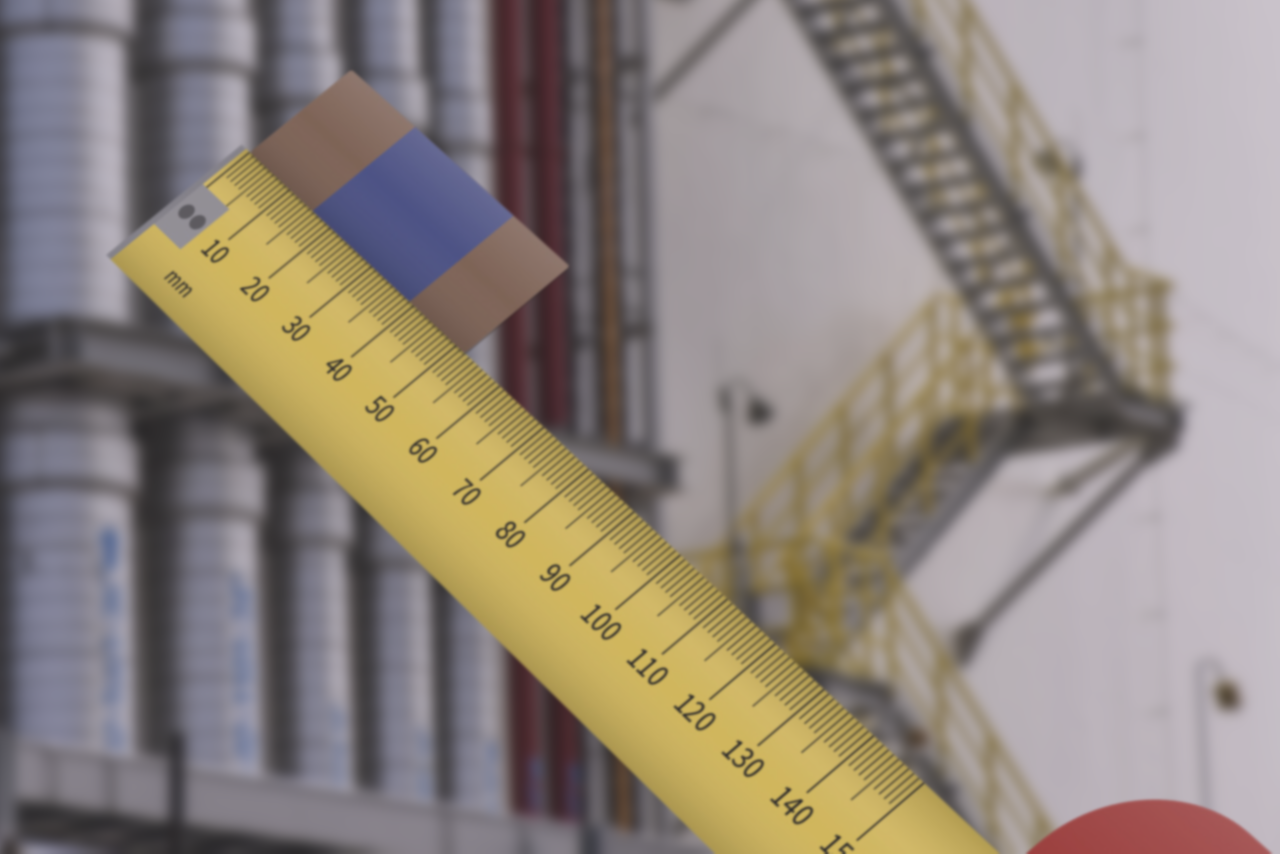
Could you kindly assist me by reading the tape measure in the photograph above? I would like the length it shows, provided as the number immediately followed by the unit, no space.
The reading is 52mm
